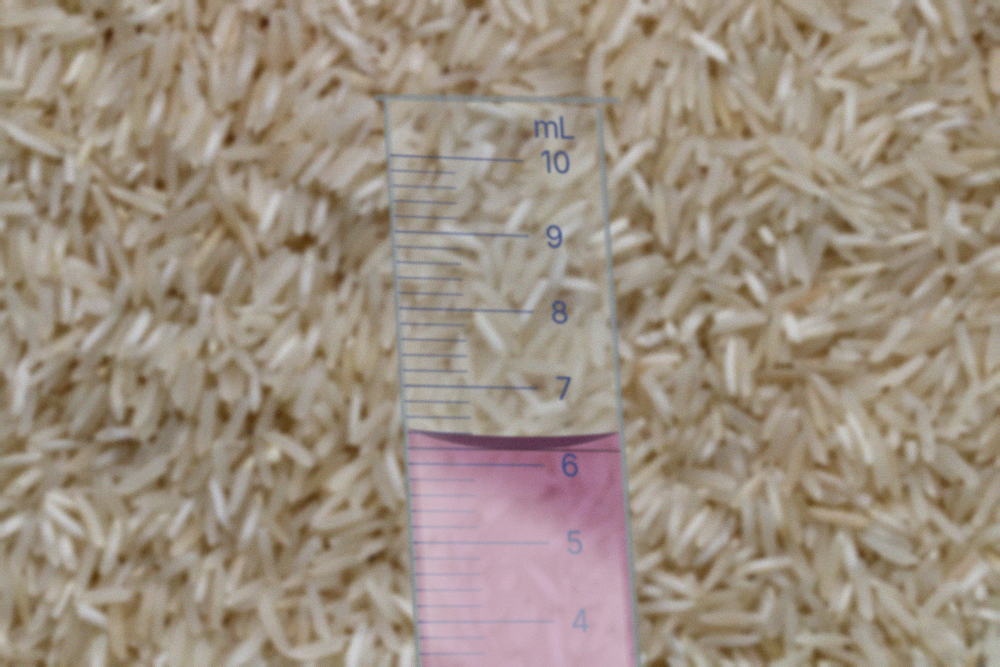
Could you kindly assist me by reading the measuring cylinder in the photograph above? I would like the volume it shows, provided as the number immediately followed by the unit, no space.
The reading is 6.2mL
